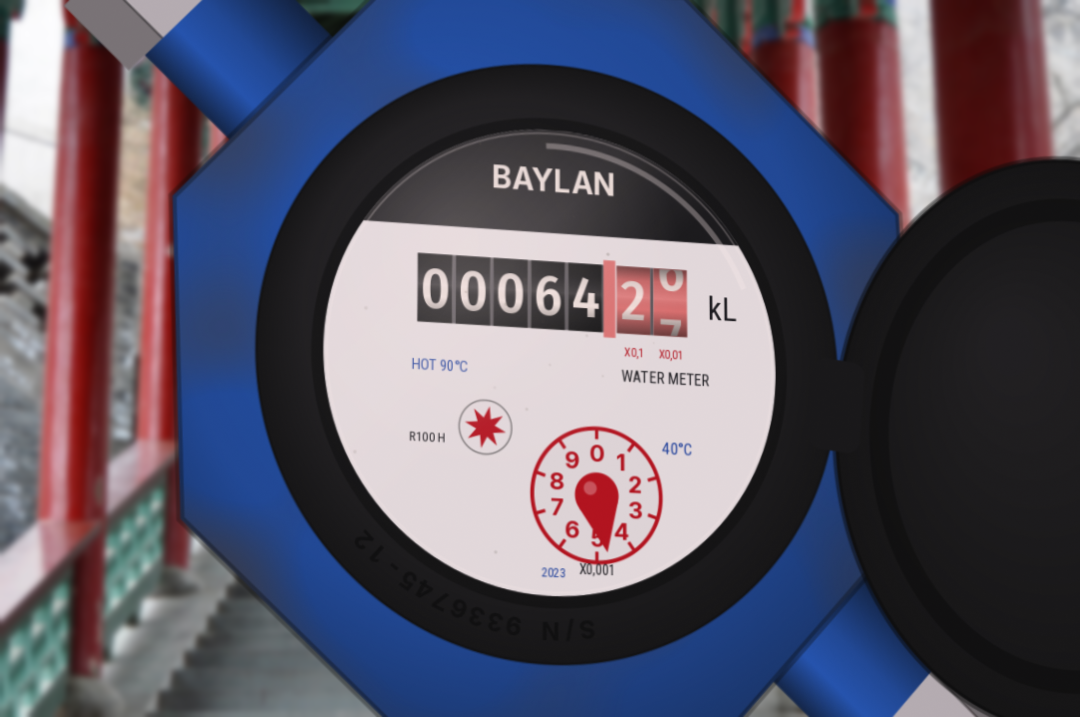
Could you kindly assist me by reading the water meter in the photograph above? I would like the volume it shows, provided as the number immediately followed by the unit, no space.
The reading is 64.264kL
